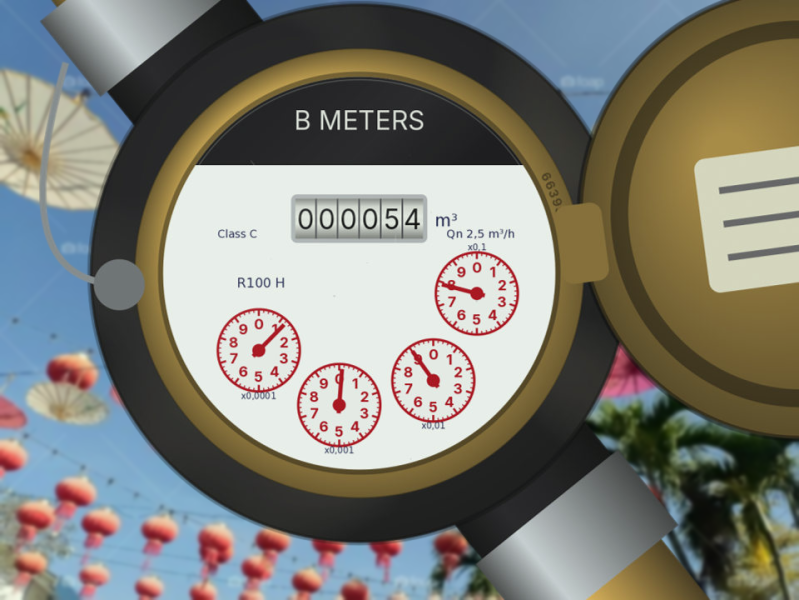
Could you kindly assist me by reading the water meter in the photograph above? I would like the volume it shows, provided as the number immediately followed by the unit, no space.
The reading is 54.7901m³
